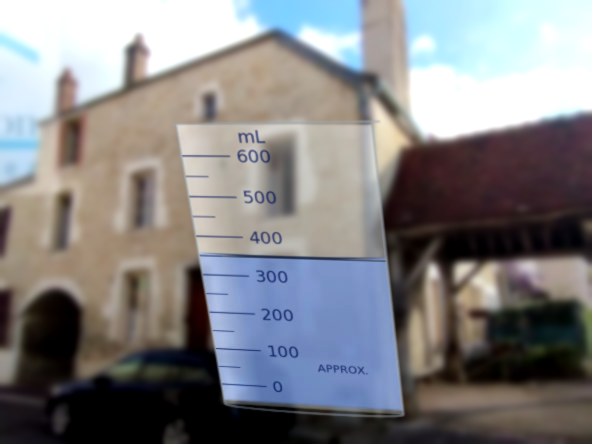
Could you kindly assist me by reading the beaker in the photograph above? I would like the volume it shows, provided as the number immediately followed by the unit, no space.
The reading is 350mL
